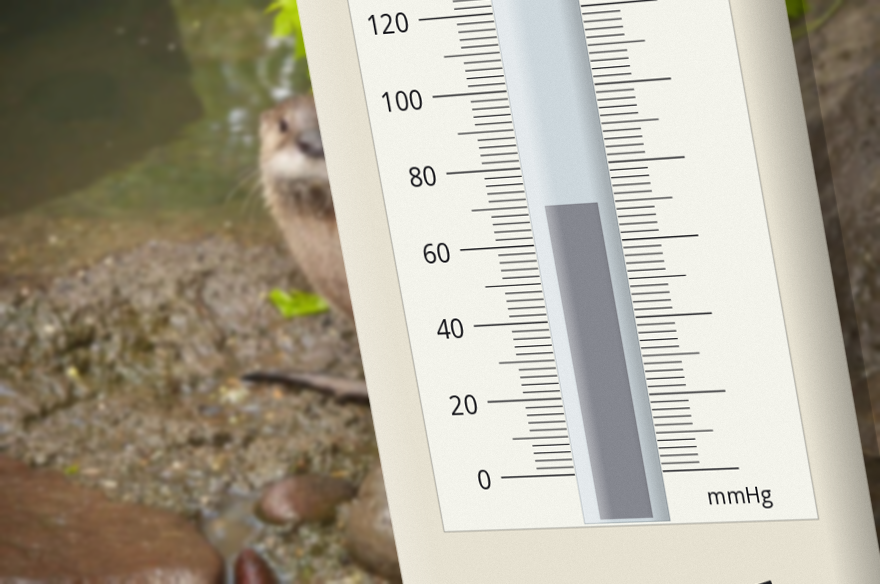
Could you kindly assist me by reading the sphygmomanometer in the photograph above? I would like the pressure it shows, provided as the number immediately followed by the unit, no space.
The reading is 70mmHg
